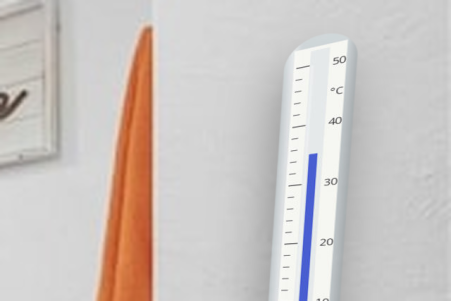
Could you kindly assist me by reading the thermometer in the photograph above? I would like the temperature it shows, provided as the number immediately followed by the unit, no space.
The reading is 35°C
